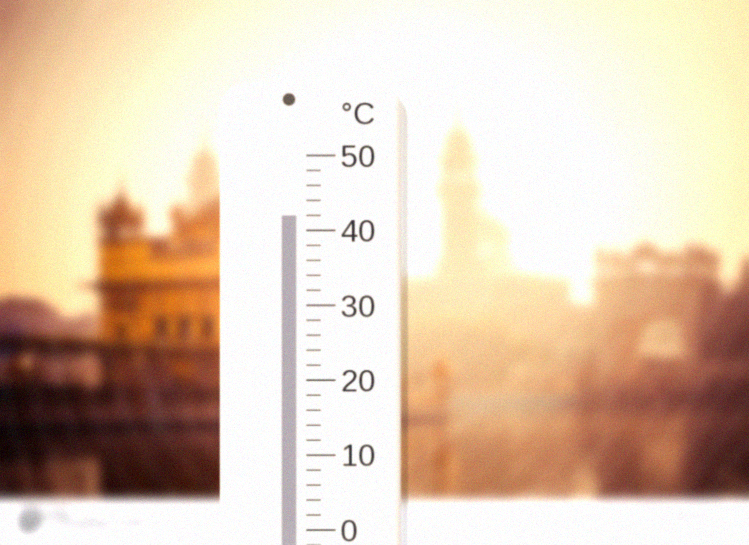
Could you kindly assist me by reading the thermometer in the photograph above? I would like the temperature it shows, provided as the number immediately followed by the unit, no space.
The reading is 42°C
